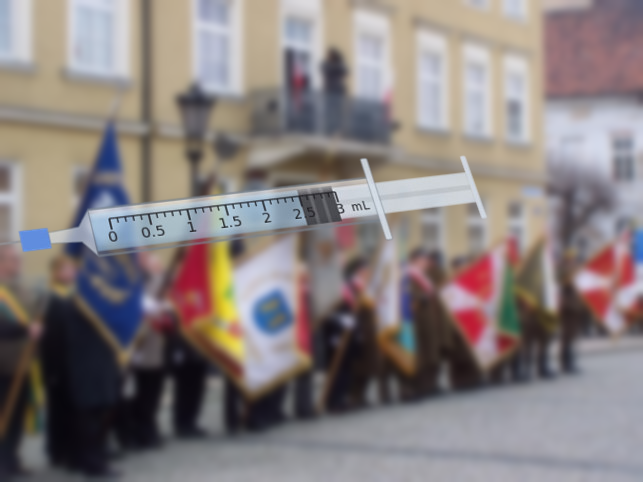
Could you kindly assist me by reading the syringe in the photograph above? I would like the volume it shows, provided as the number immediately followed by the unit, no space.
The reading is 2.5mL
